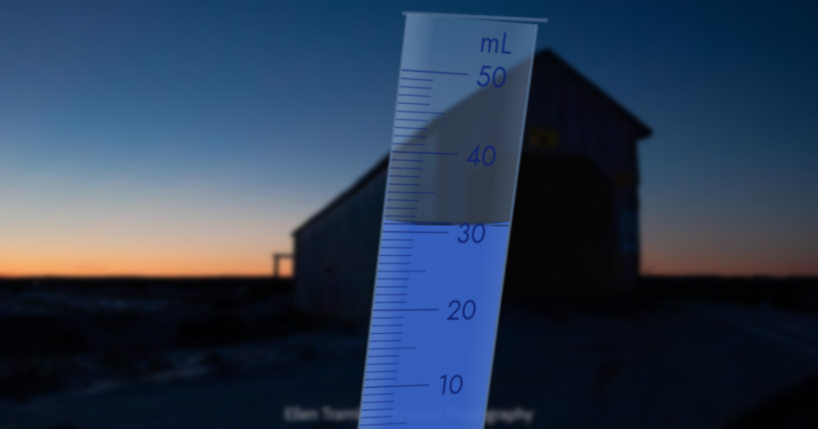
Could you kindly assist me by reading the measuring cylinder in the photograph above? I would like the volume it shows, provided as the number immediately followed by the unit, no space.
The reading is 31mL
